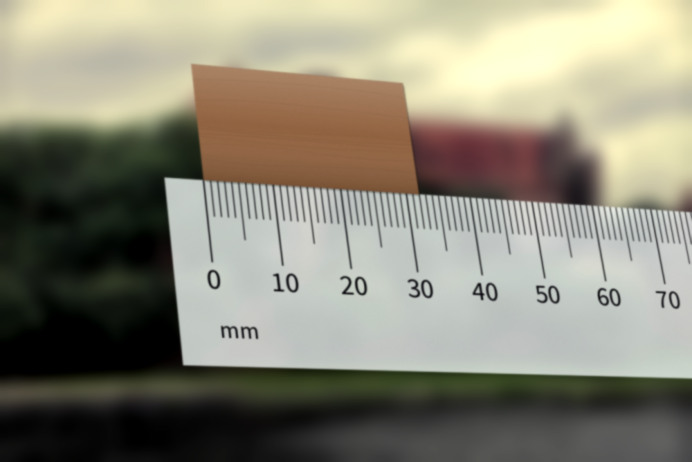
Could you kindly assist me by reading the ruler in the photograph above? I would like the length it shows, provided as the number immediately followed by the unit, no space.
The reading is 32mm
